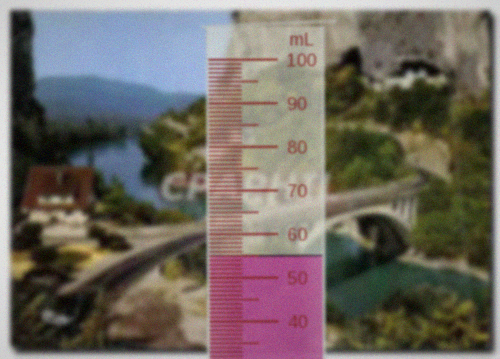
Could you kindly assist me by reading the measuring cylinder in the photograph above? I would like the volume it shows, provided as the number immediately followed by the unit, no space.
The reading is 55mL
